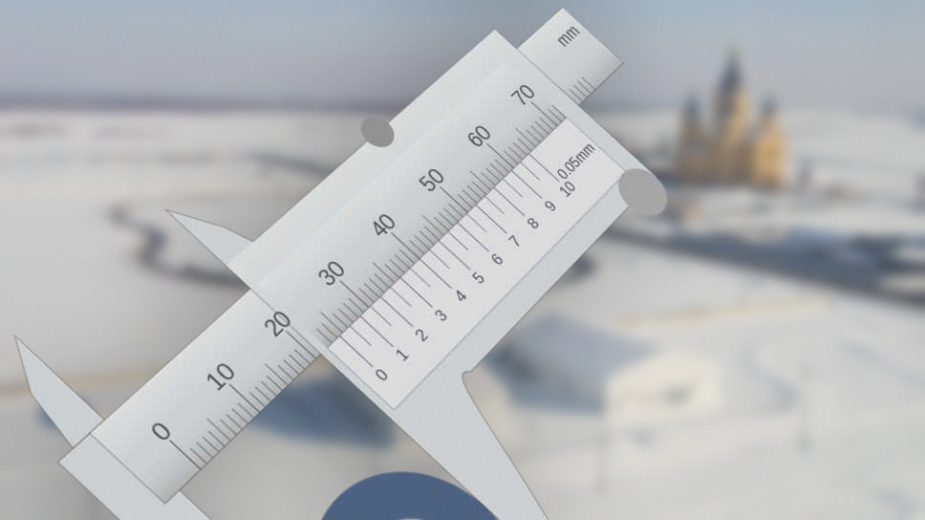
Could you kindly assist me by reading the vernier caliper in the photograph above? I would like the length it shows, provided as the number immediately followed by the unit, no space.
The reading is 24.4mm
